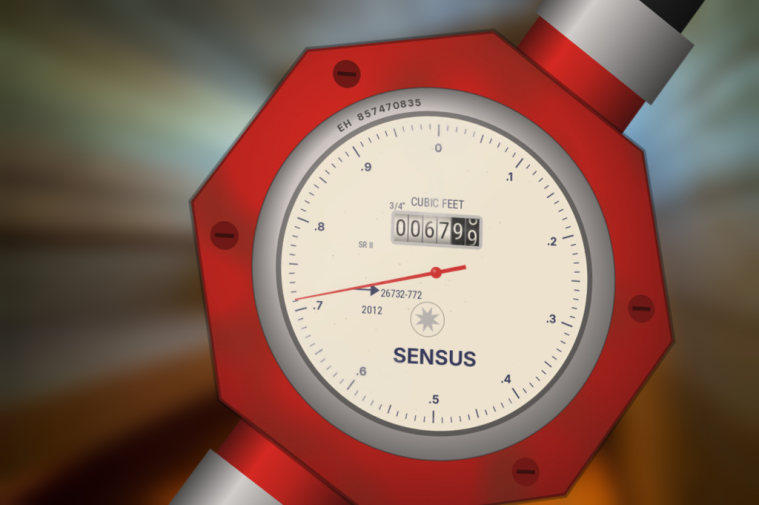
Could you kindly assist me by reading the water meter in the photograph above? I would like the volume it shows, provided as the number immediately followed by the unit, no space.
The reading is 6798.71ft³
